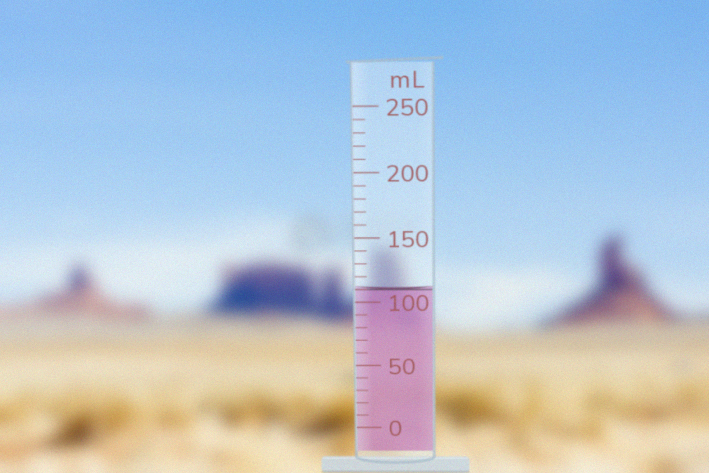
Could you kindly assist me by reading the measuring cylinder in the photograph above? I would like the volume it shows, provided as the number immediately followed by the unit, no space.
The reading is 110mL
